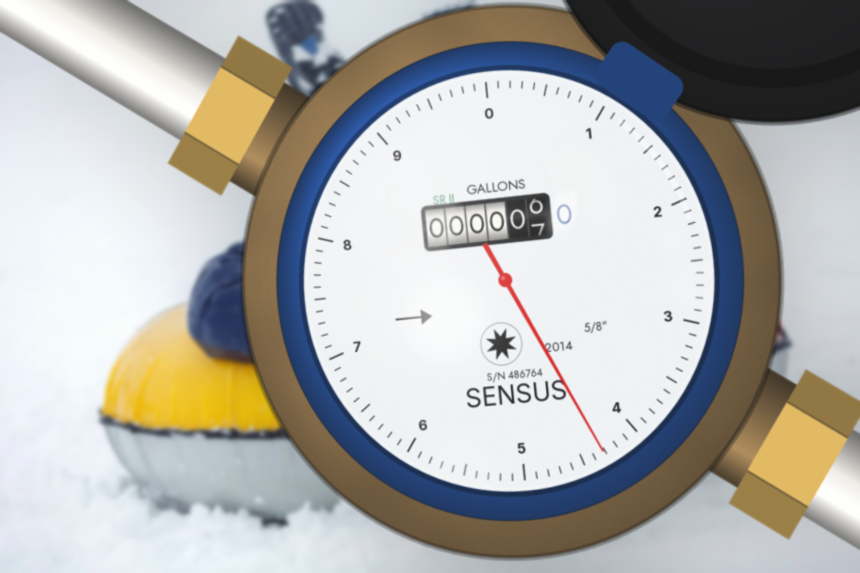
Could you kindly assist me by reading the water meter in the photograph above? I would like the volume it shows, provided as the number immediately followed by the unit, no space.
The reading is 64.3gal
